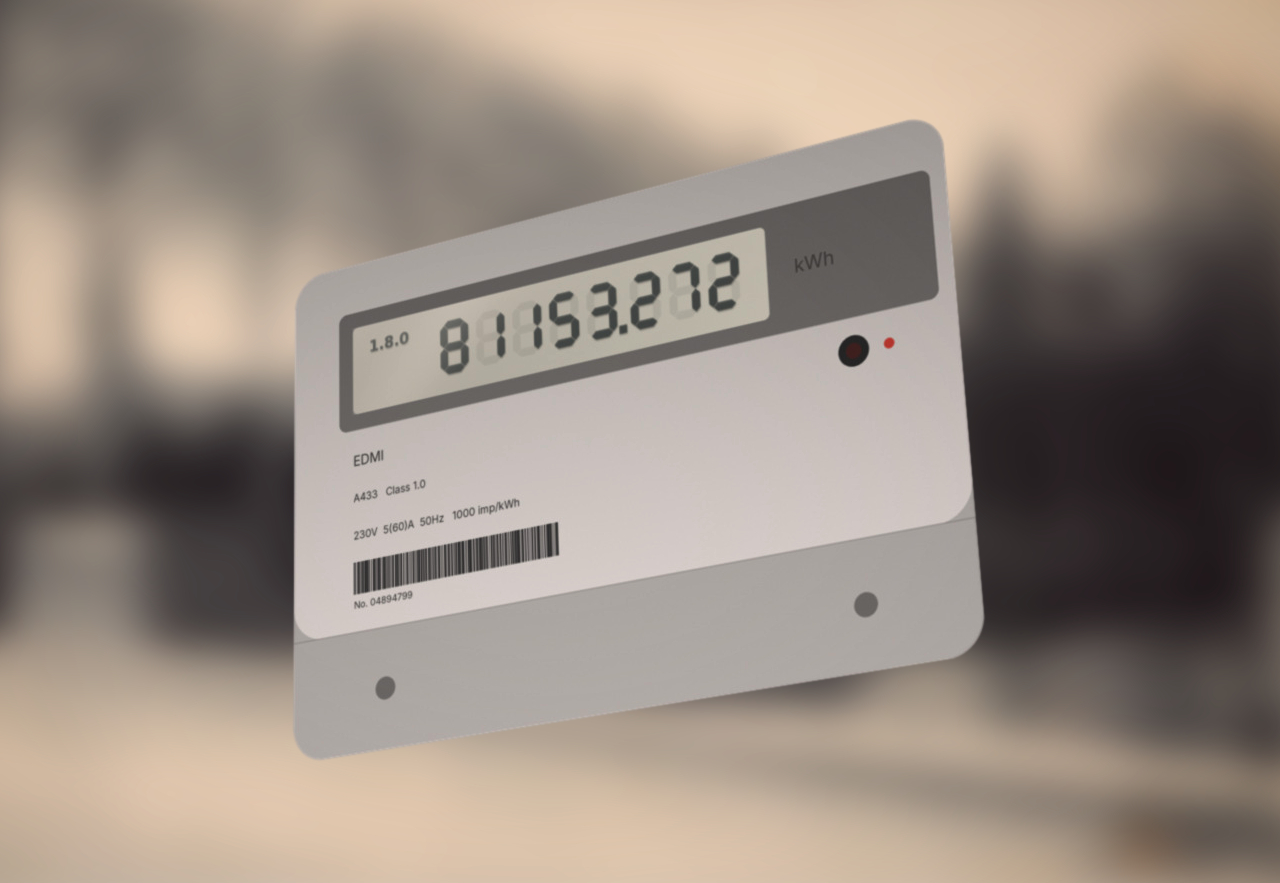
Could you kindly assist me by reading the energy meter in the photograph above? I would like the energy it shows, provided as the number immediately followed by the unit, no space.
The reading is 81153.272kWh
